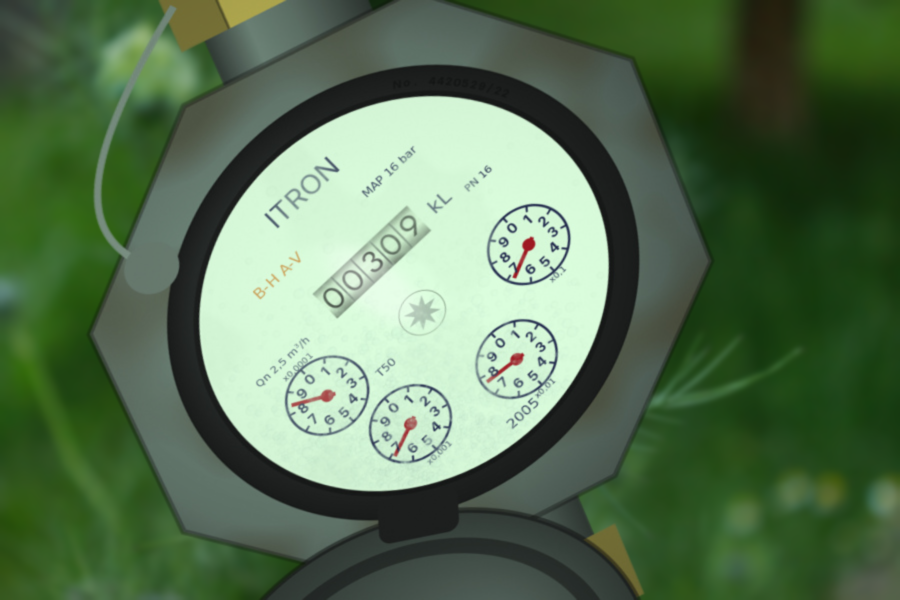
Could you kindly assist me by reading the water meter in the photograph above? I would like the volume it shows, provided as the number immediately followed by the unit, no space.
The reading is 309.6768kL
